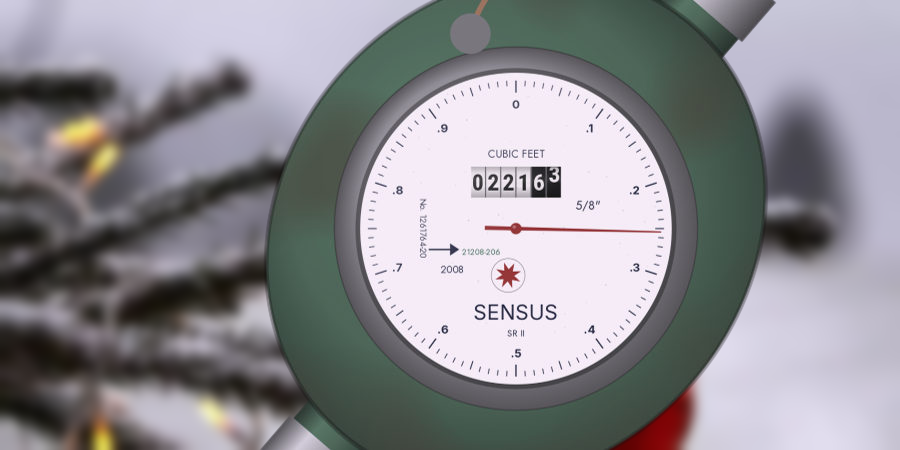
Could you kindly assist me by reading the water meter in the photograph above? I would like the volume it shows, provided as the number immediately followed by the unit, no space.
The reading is 22163.25ft³
